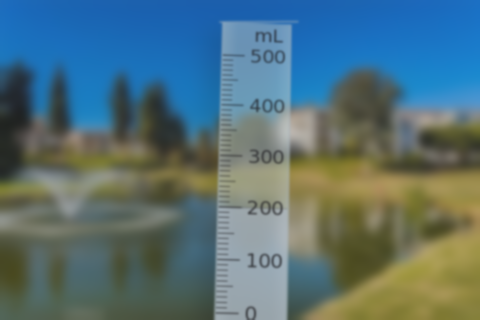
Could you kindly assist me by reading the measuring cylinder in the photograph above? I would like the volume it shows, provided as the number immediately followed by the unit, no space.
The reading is 200mL
